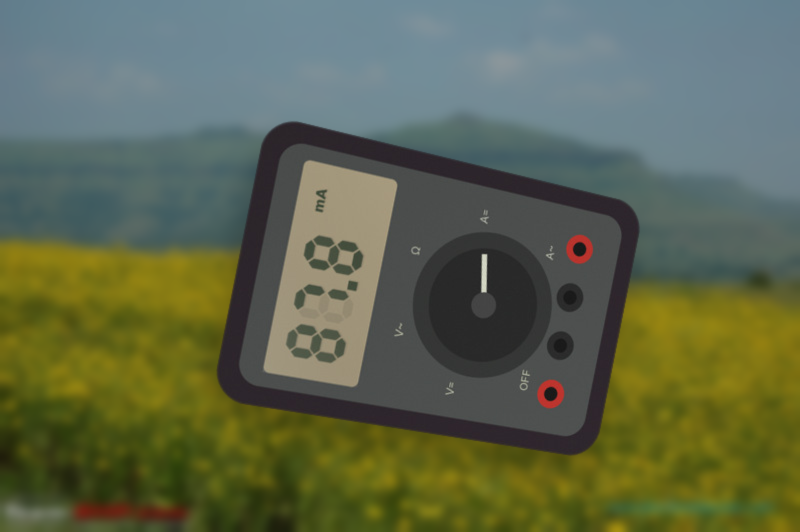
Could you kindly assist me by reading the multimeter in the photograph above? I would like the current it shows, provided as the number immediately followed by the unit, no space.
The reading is 87.8mA
